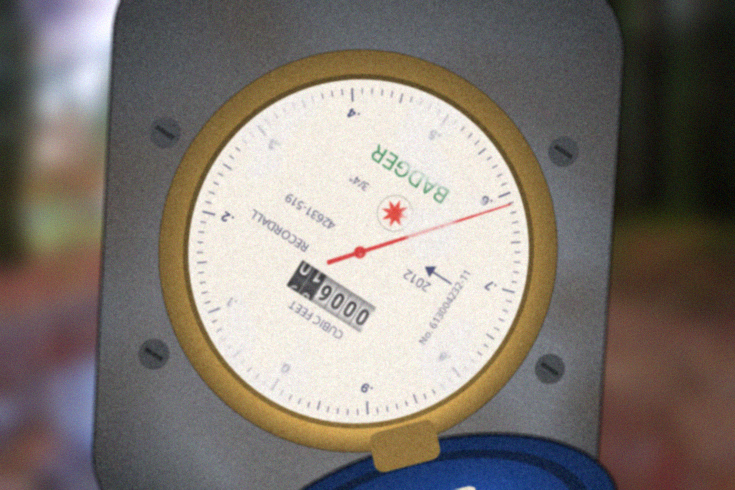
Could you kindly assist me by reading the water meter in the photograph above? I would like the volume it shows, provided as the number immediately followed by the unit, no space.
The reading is 609.61ft³
